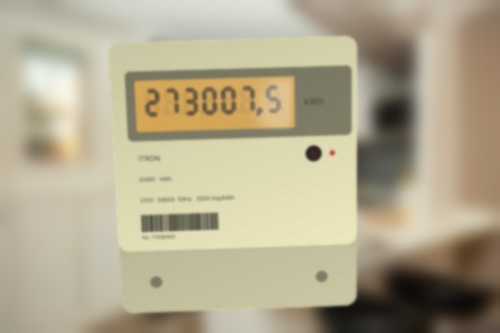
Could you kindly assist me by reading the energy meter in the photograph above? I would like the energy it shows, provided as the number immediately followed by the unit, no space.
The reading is 273007.5kWh
